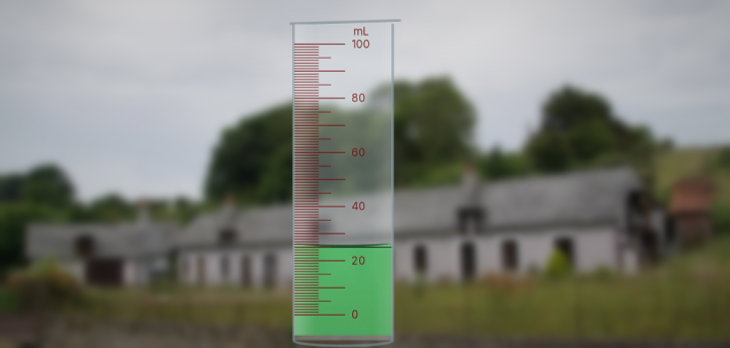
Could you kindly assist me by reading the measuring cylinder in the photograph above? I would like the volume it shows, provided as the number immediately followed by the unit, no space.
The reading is 25mL
